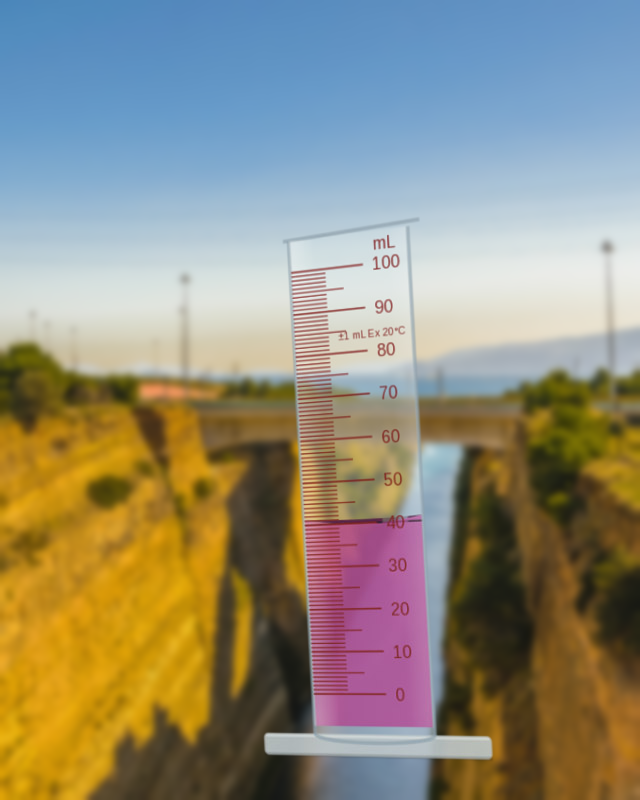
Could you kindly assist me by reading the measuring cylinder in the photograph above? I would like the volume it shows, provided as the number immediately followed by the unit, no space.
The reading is 40mL
